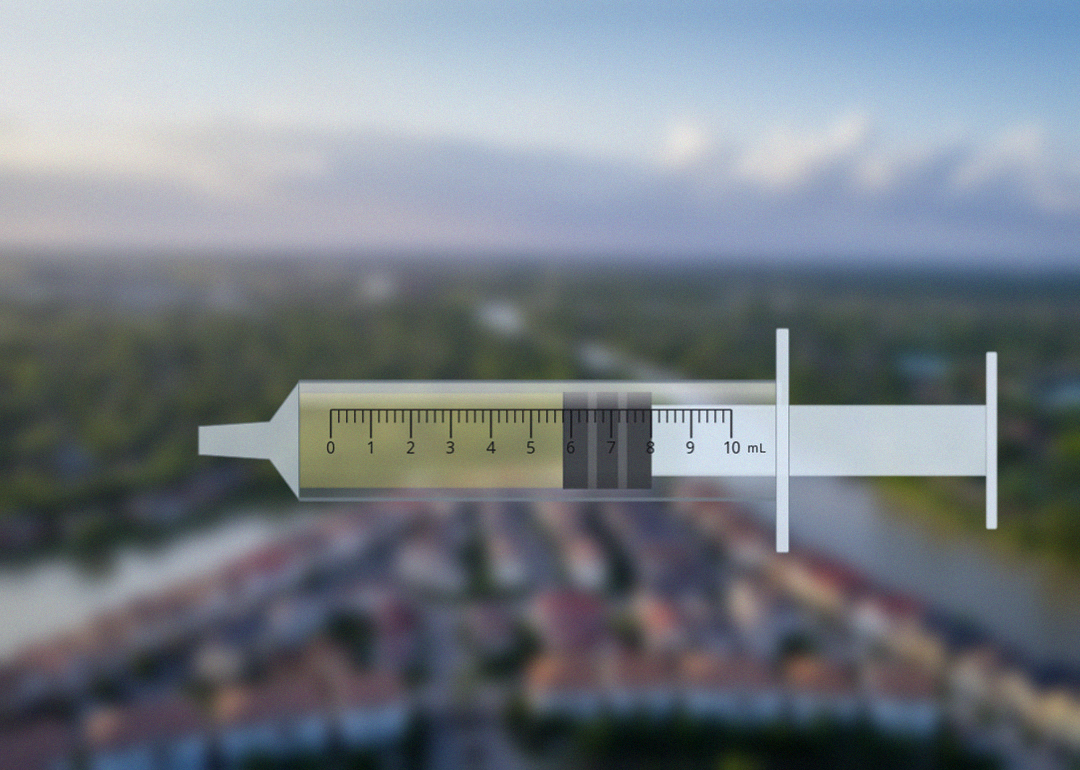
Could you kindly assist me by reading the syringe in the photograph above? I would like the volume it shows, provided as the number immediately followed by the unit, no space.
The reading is 5.8mL
